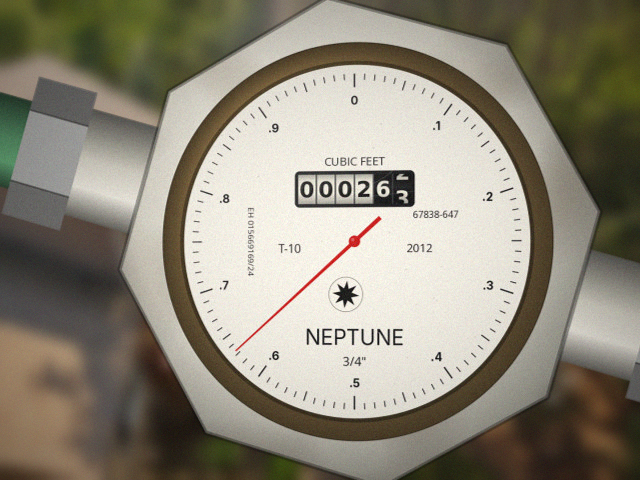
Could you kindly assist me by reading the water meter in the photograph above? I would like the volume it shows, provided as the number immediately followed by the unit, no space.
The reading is 262.63ft³
